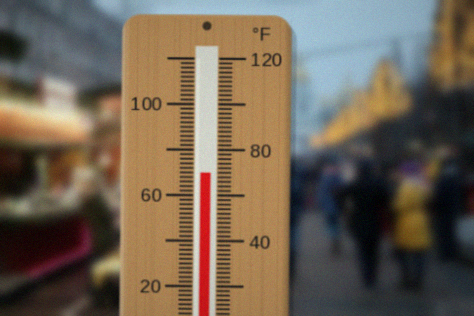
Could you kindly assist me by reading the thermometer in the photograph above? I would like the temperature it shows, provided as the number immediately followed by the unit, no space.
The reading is 70°F
